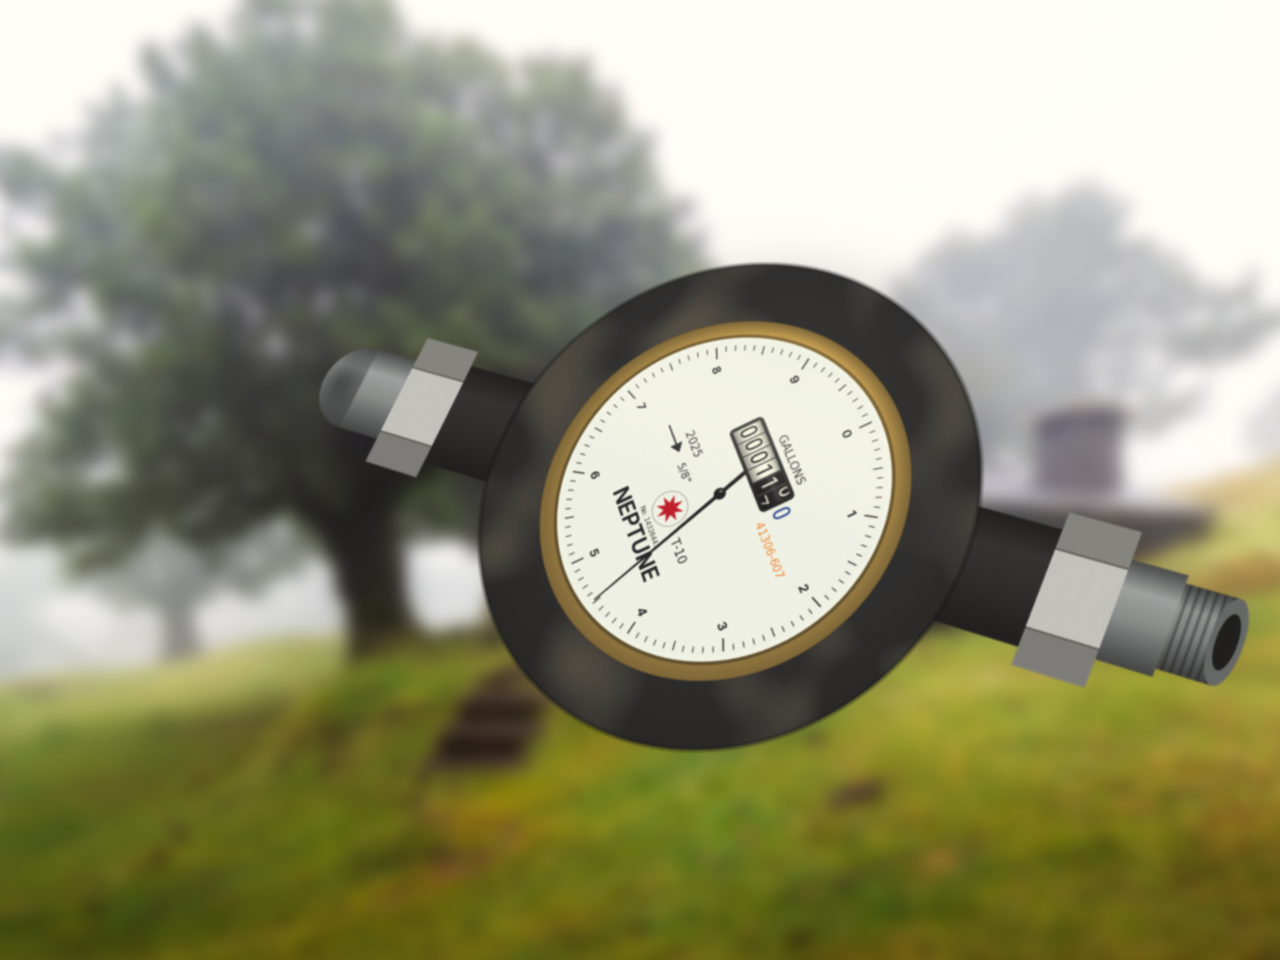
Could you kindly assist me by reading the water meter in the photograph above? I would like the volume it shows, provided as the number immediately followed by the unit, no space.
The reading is 1164.5gal
